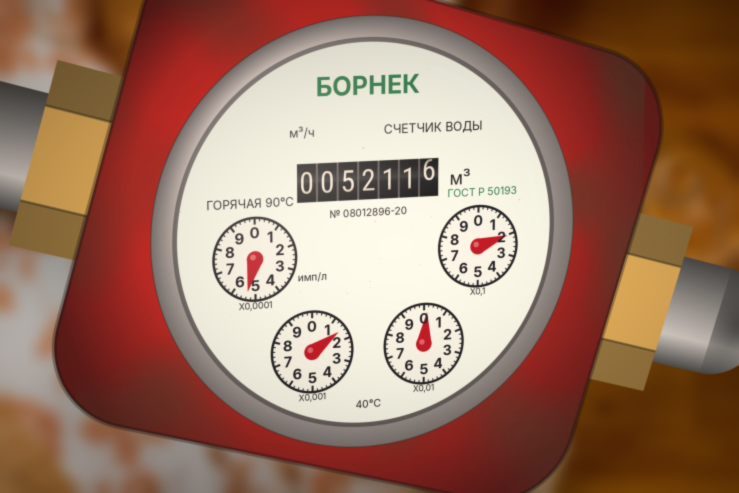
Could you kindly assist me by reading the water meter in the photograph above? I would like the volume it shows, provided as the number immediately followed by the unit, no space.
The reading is 52116.2015m³
